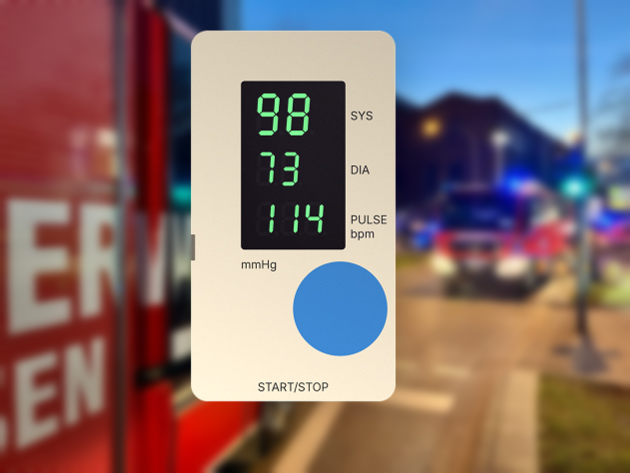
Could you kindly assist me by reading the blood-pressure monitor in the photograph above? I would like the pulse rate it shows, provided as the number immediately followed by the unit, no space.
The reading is 114bpm
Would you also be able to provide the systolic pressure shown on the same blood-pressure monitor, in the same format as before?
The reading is 98mmHg
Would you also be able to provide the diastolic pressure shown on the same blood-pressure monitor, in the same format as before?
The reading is 73mmHg
